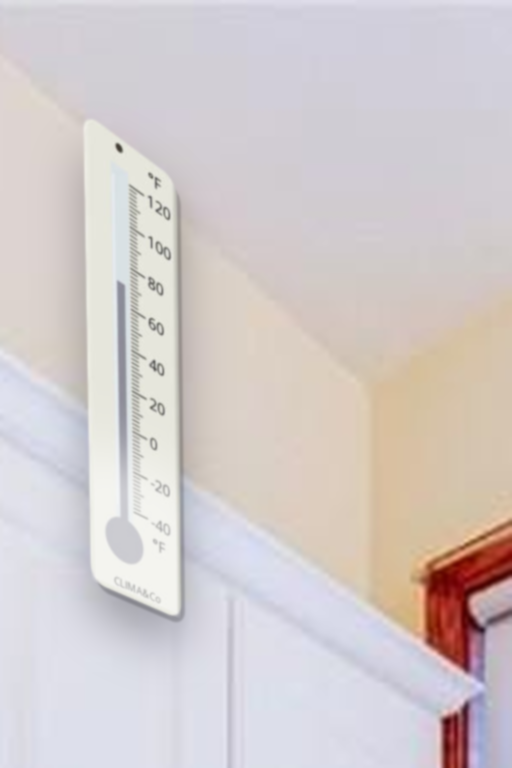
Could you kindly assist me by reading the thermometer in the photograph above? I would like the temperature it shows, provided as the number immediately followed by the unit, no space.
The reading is 70°F
